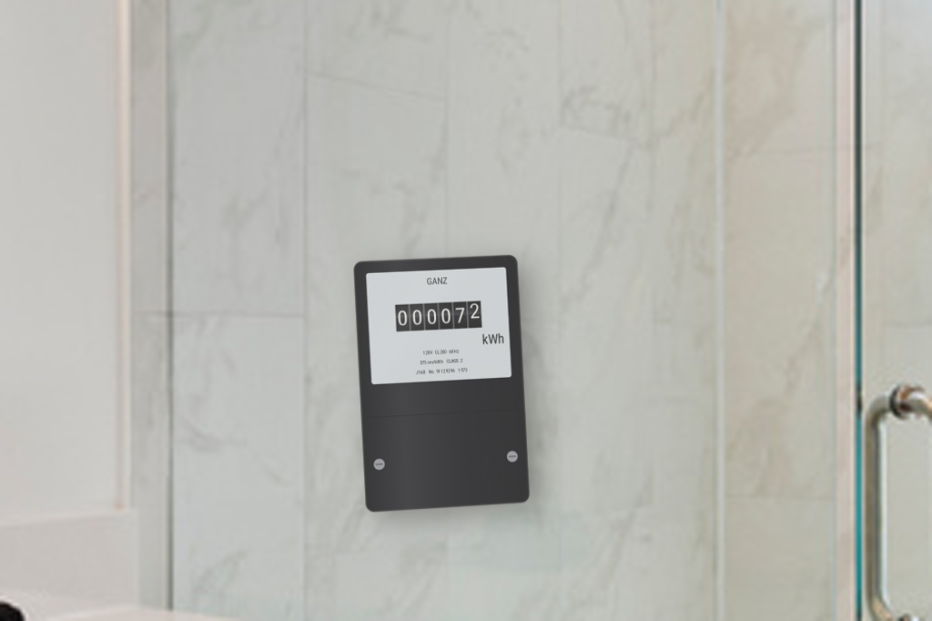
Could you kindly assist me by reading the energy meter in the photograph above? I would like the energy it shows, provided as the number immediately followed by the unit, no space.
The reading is 72kWh
